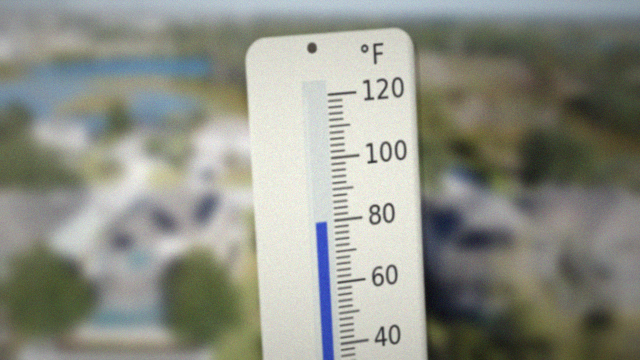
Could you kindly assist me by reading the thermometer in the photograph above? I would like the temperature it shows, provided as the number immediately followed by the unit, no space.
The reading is 80°F
